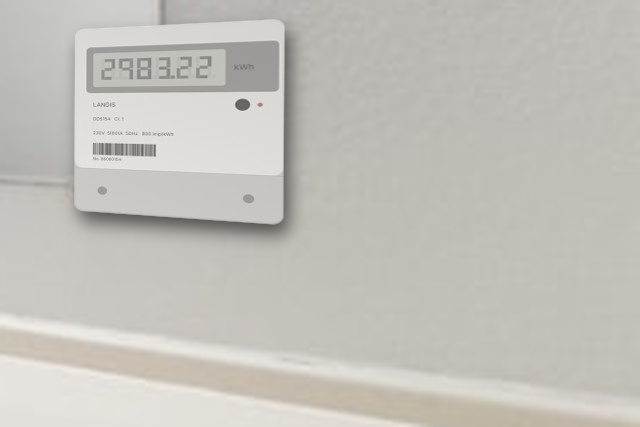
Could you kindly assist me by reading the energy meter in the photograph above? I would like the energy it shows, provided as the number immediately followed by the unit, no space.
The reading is 2983.22kWh
